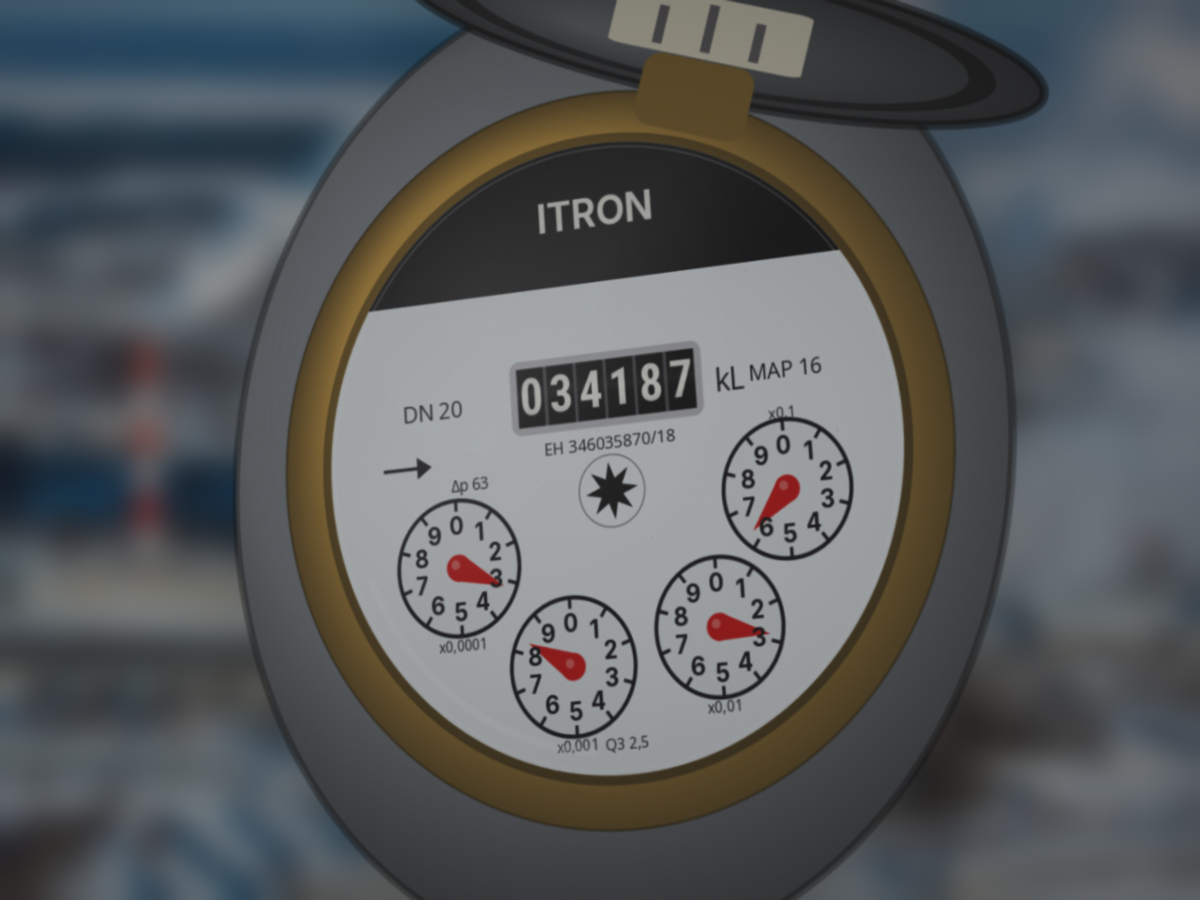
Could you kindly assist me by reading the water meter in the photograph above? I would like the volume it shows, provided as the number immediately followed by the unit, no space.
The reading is 34187.6283kL
